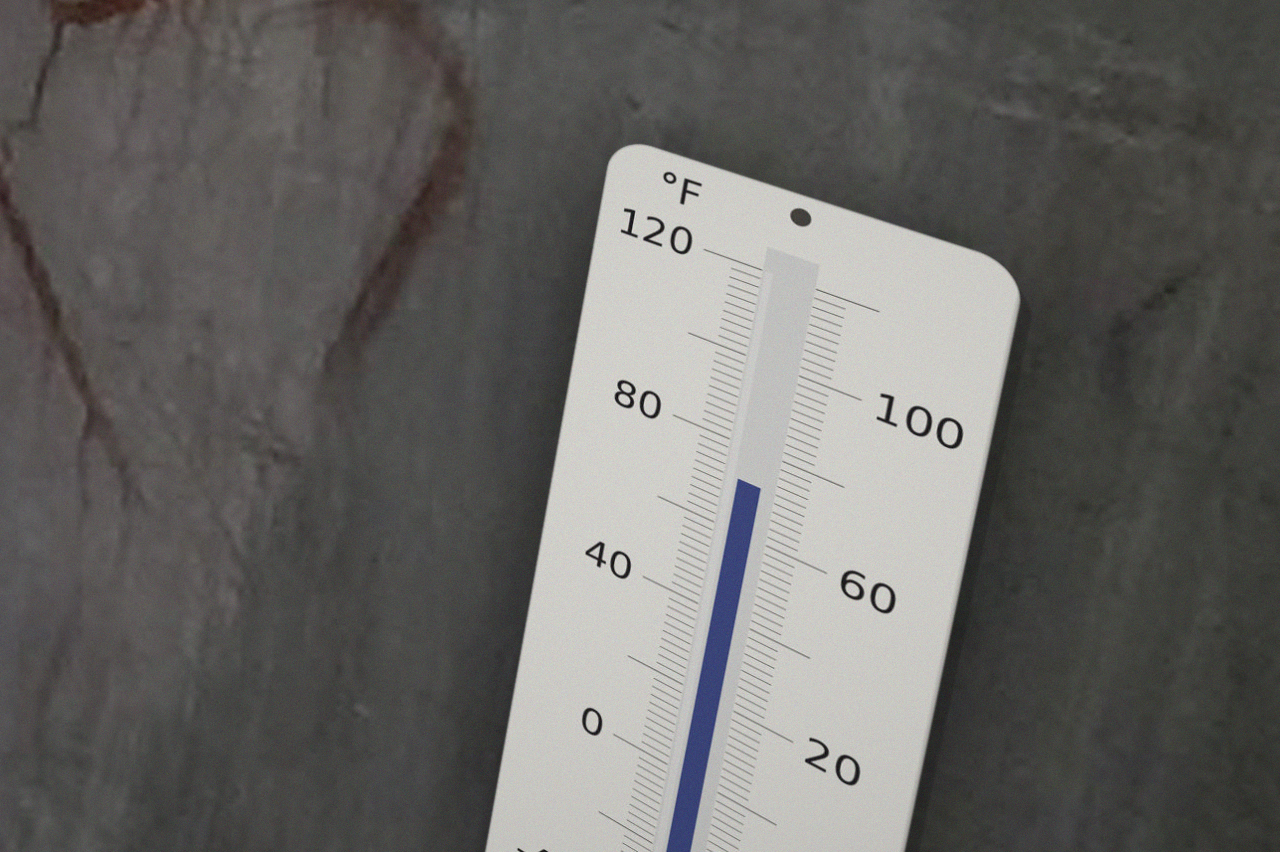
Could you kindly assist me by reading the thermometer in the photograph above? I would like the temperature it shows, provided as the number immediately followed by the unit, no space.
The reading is 72°F
